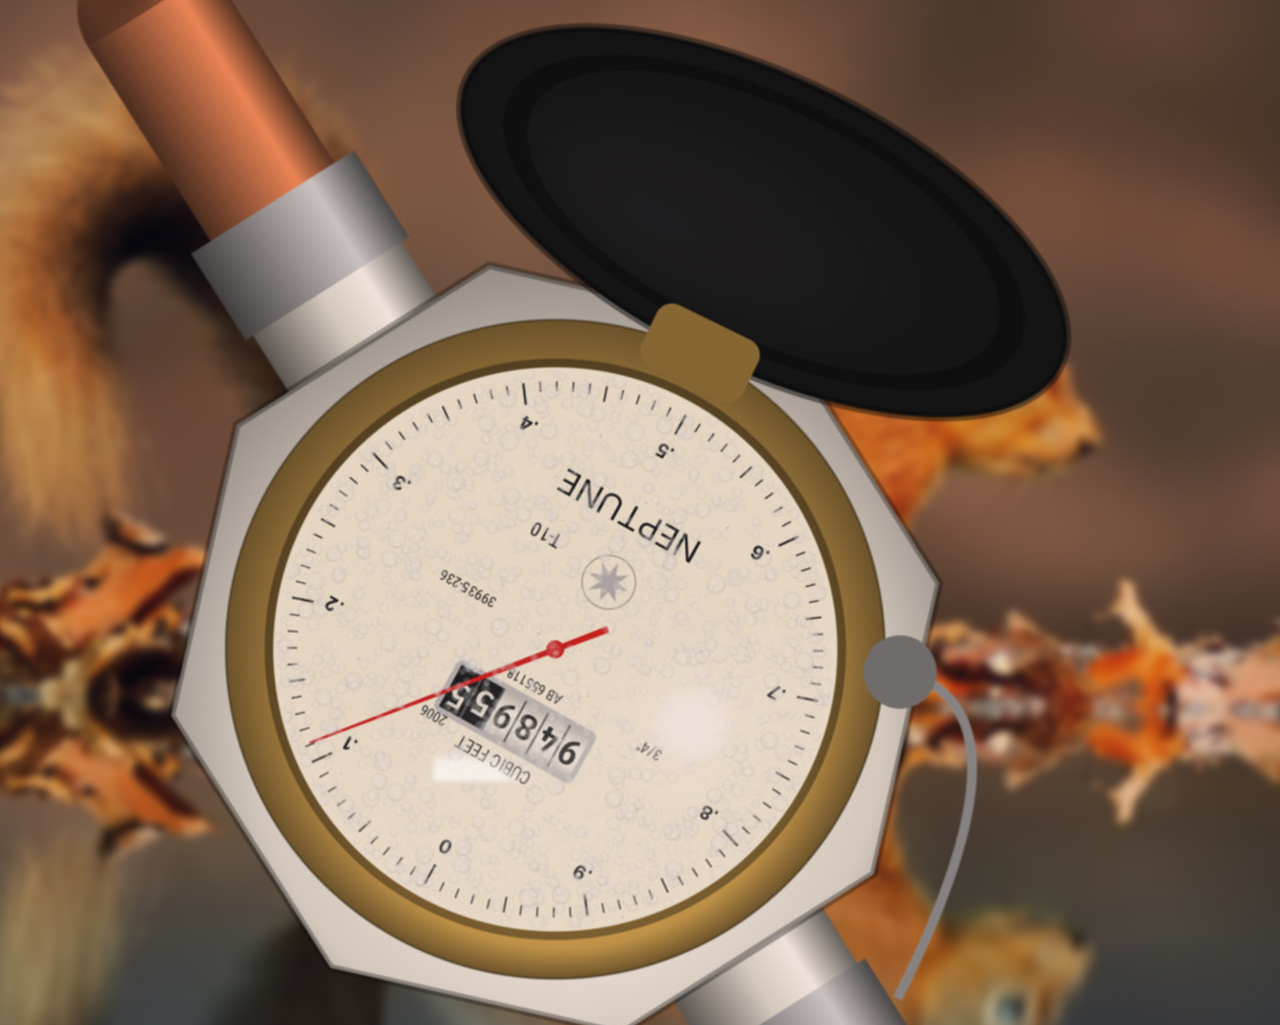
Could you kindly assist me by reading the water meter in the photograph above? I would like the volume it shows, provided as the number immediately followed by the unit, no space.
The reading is 948955.11ft³
